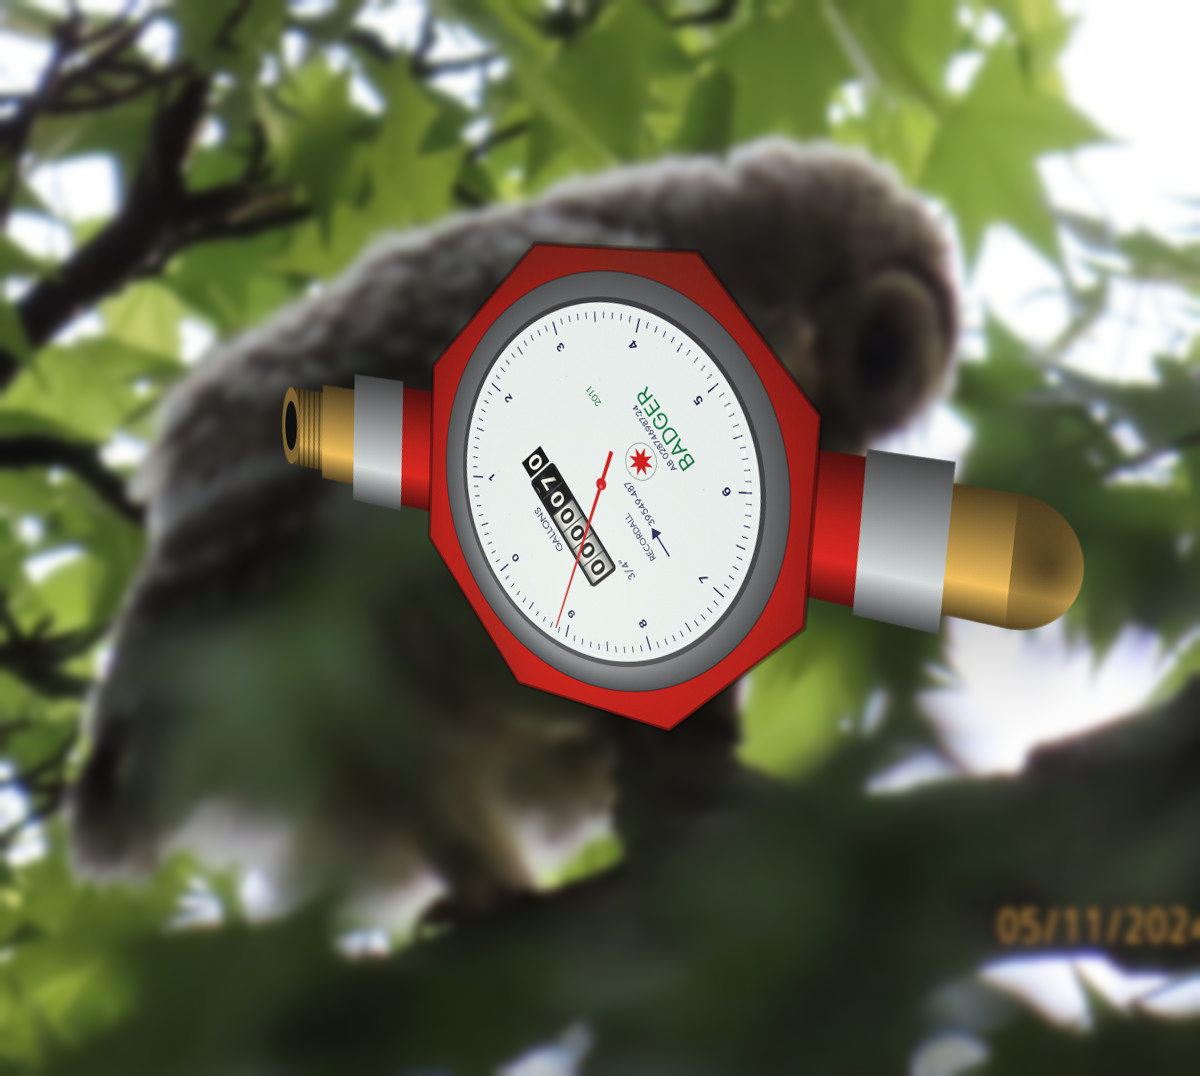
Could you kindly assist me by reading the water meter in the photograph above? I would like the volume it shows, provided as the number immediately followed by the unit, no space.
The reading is 69.1gal
